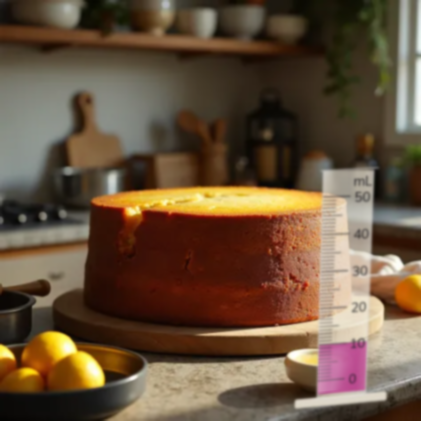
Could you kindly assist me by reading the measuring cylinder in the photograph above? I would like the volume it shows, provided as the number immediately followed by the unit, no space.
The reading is 10mL
